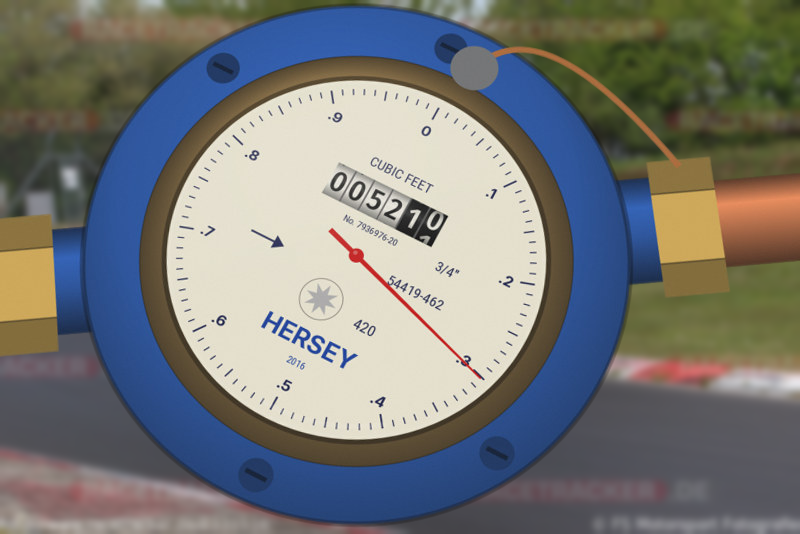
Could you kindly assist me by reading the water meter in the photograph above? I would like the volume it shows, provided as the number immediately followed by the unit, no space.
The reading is 5210.30ft³
